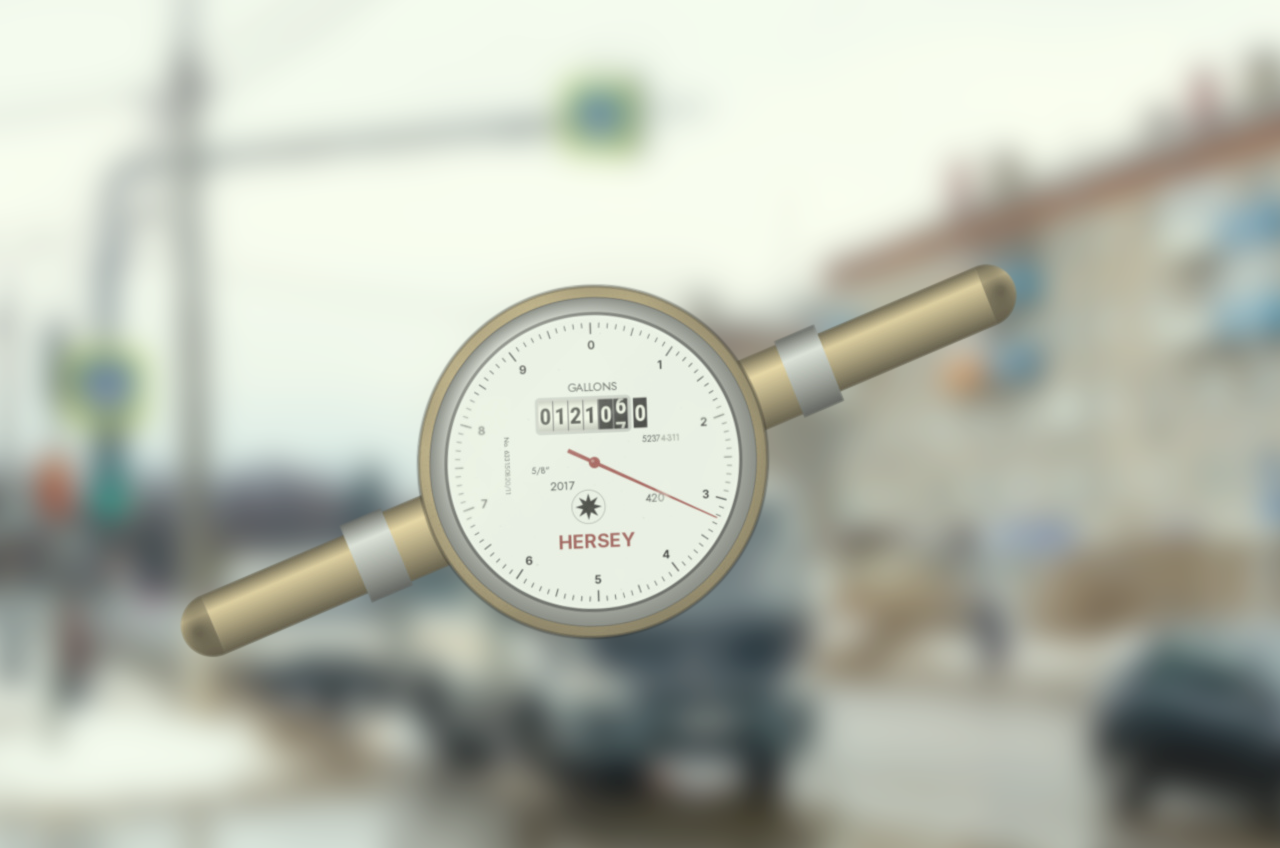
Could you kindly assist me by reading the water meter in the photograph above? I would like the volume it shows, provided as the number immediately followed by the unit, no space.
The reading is 121063.2gal
